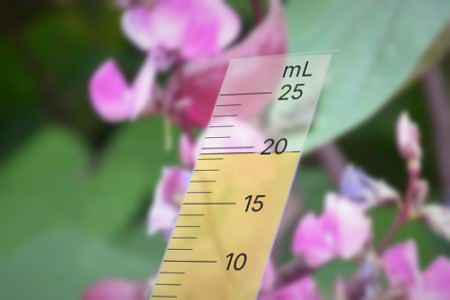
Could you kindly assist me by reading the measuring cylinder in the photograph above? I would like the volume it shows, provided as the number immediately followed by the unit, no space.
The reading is 19.5mL
